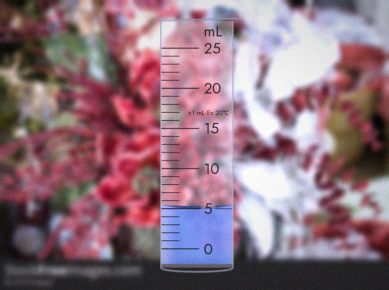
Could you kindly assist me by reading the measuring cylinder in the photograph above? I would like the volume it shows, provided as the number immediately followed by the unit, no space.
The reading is 5mL
